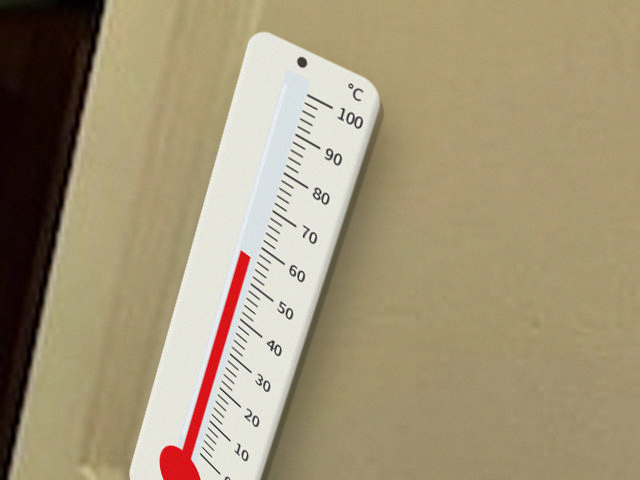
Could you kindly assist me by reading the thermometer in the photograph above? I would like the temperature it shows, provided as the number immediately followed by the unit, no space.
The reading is 56°C
